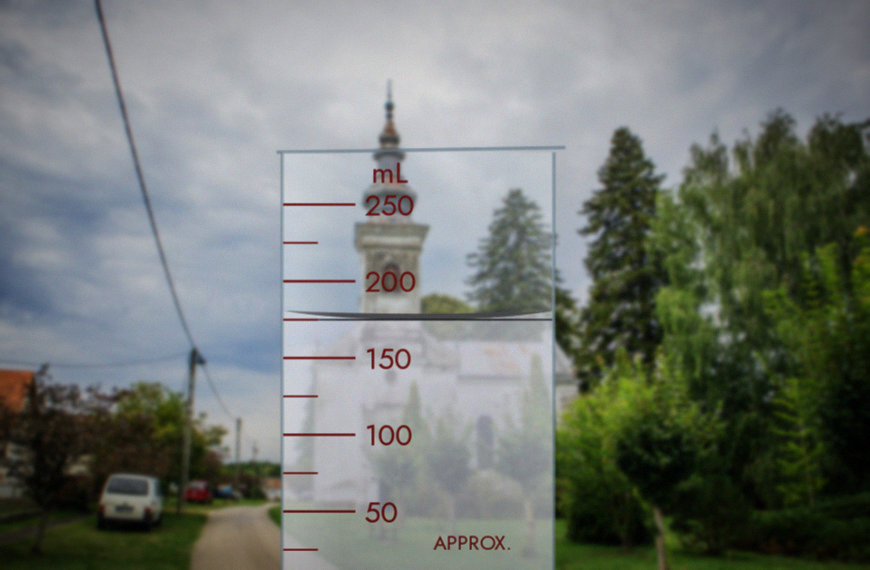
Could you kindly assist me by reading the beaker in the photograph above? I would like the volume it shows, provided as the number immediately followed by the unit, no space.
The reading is 175mL
